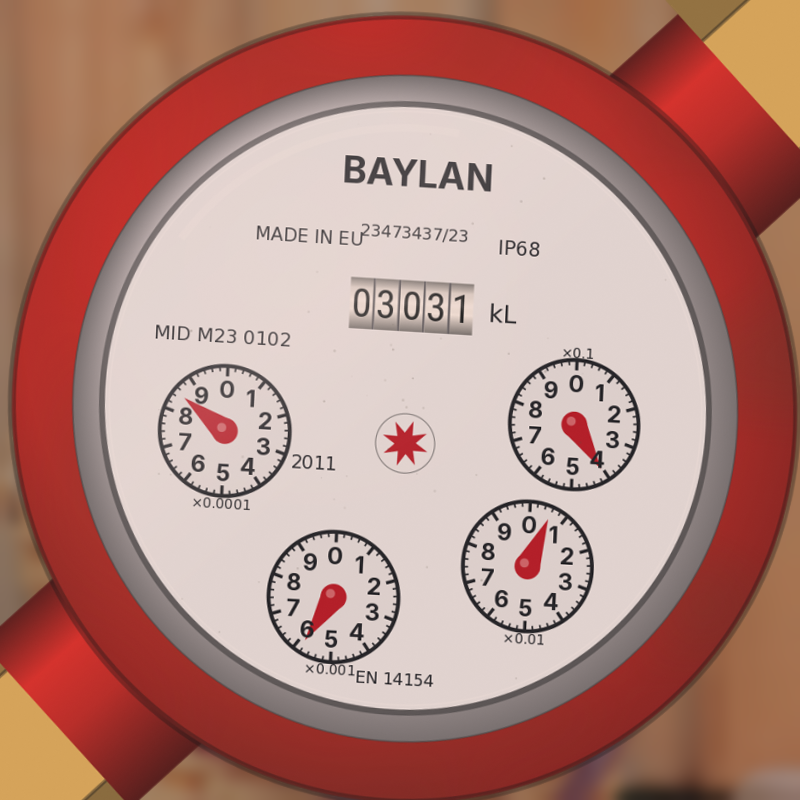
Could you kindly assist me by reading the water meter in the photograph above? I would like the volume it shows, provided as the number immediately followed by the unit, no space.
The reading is 3031.4058kL
